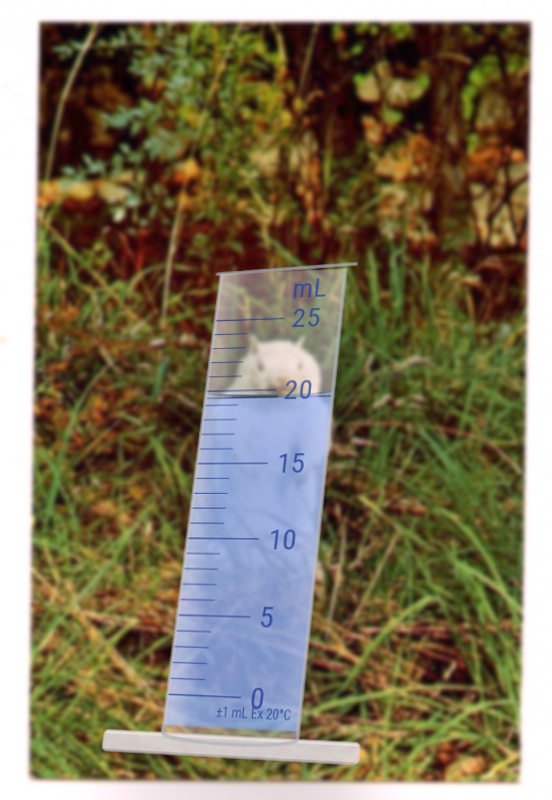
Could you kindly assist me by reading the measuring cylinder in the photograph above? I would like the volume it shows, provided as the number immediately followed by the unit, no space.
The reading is 19.5mL
